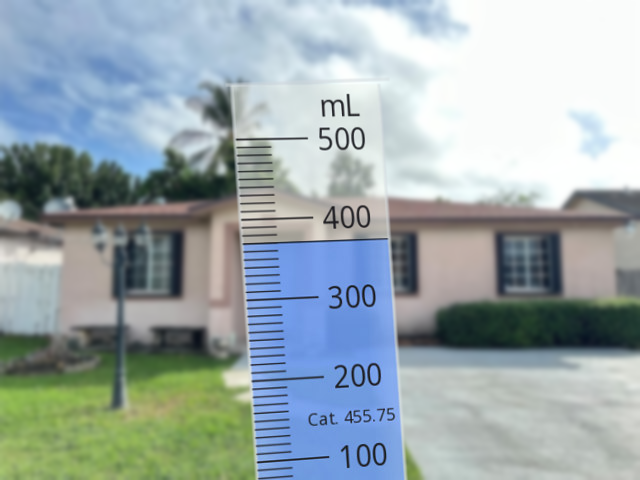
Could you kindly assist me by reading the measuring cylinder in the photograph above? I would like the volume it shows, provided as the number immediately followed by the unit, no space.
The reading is 370mL
